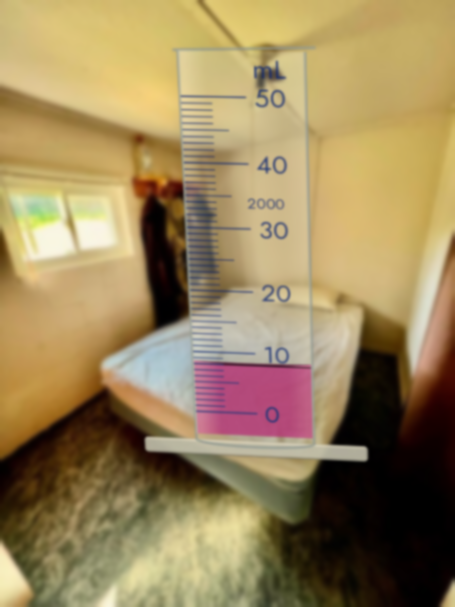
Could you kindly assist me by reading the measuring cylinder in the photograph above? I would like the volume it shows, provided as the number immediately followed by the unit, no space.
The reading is 8mL
